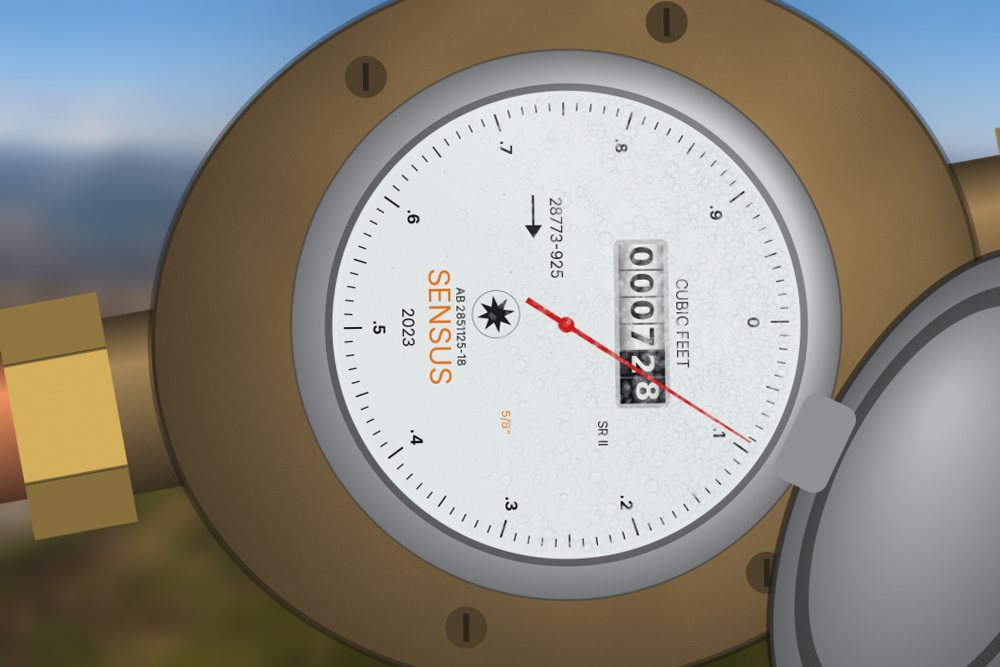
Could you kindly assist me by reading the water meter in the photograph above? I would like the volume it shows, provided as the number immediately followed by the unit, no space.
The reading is 728.09ft³
